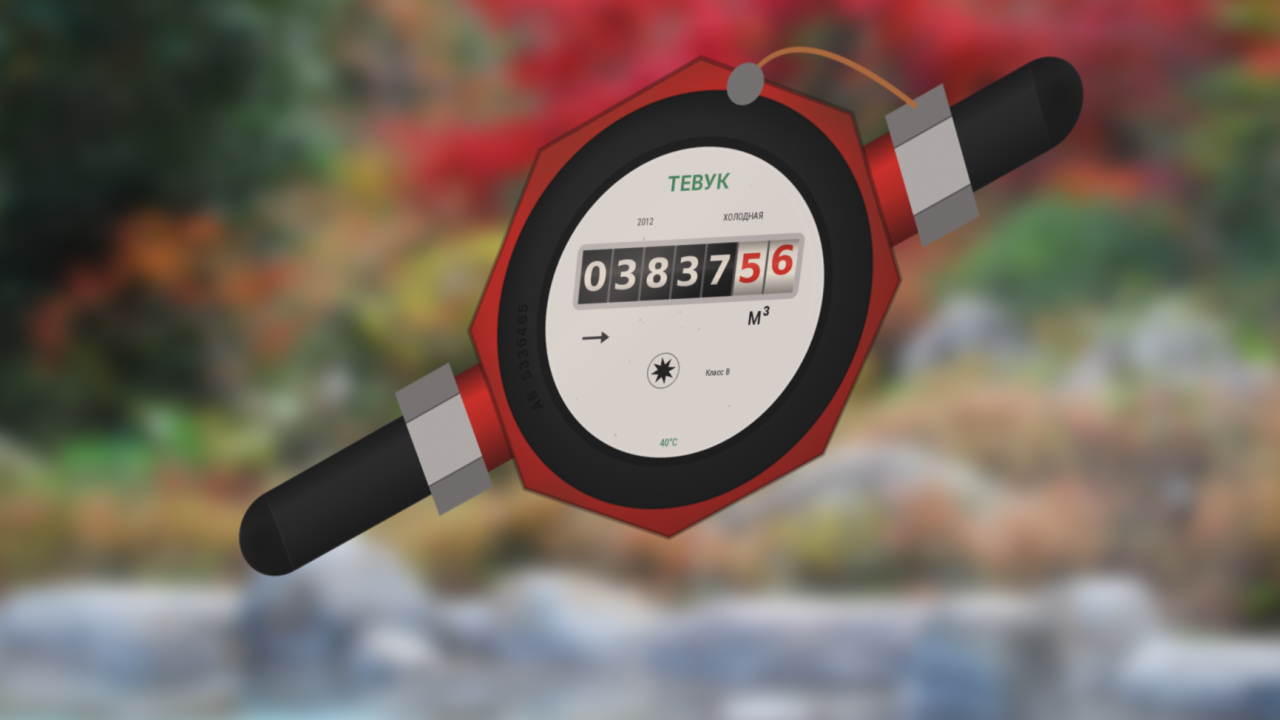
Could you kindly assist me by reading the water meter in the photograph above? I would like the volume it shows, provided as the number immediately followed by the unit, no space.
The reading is 3837.56m³
